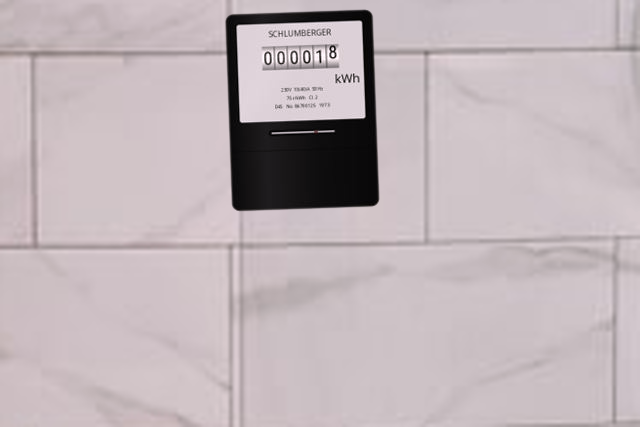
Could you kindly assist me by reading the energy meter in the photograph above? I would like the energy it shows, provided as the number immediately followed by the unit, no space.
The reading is 18kWh
